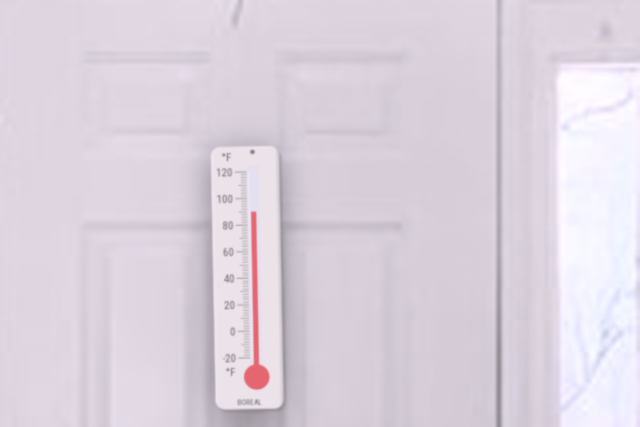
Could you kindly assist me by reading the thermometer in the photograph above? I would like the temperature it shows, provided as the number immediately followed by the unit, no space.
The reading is 90°F
